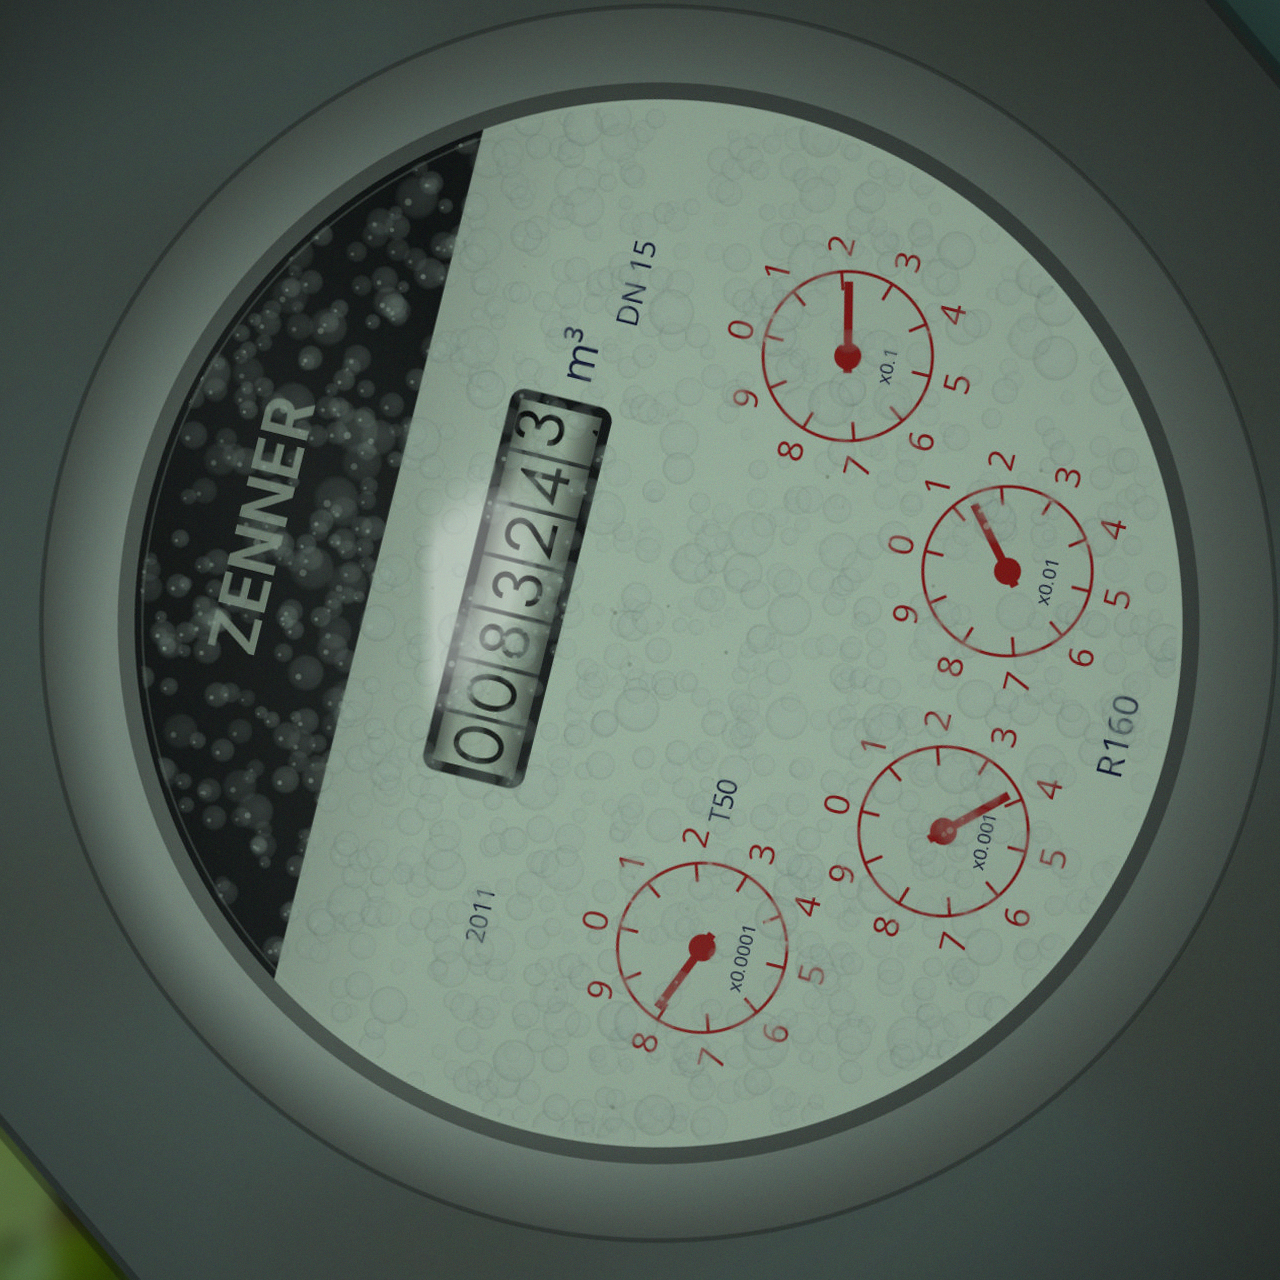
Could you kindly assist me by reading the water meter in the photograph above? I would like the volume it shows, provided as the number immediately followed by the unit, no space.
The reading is 83243.2138m³
